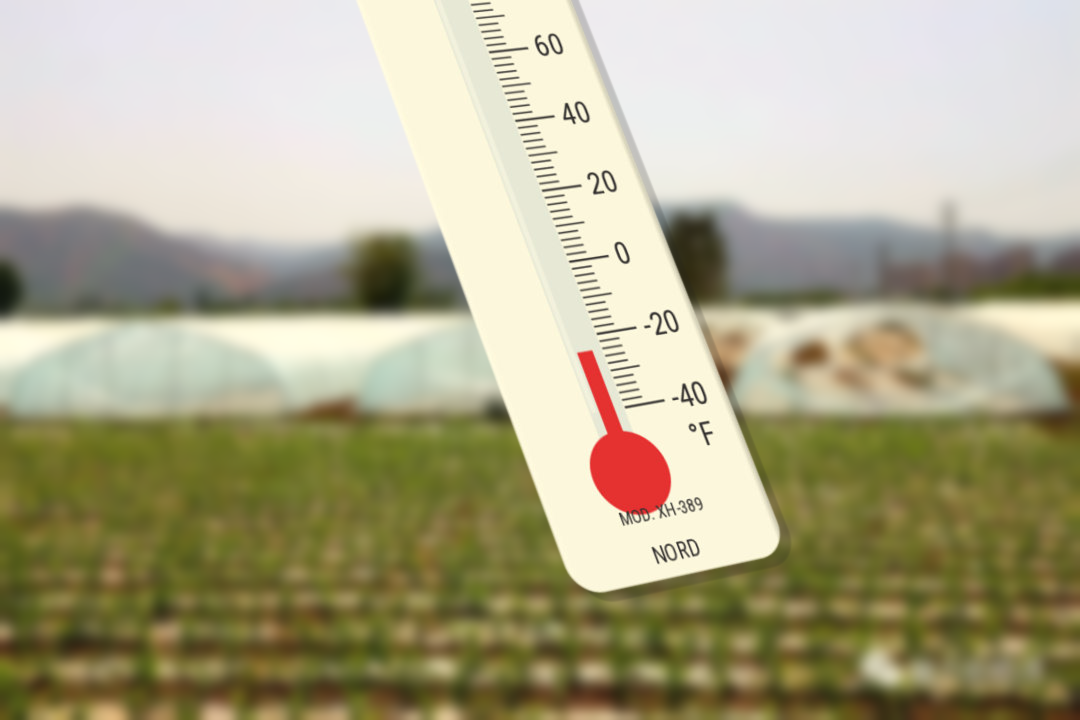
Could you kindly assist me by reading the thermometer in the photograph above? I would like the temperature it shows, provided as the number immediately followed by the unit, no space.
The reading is -24°F
